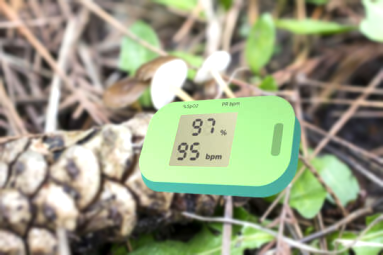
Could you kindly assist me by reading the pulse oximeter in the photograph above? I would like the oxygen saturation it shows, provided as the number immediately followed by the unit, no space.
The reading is 97%
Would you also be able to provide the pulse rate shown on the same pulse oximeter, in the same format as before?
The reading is 95bpm
